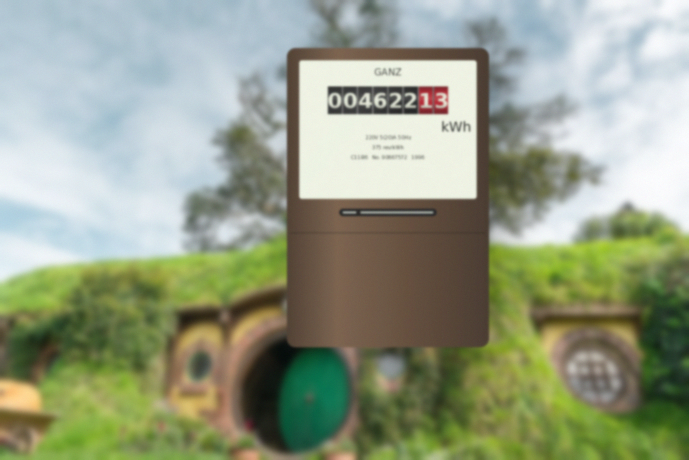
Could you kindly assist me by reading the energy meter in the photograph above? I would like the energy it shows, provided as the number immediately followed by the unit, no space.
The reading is 4622.13kWh
